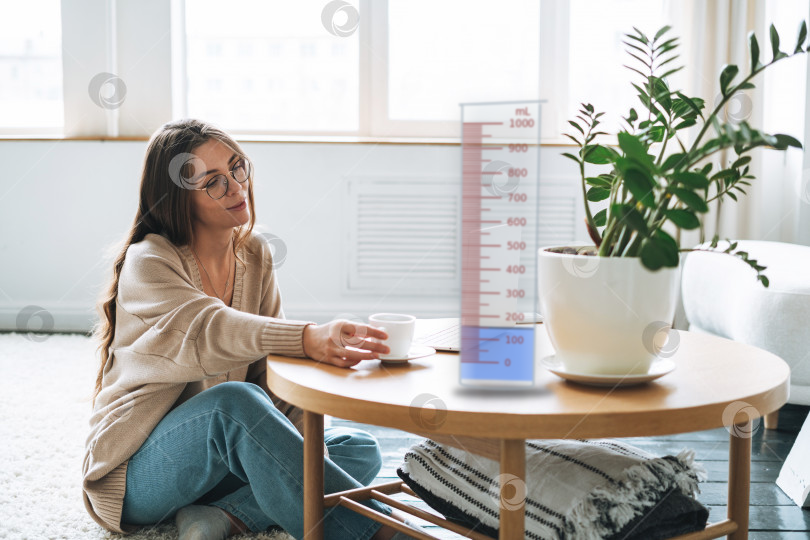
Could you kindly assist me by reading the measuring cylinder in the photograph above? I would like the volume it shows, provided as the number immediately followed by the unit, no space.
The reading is 150mL
